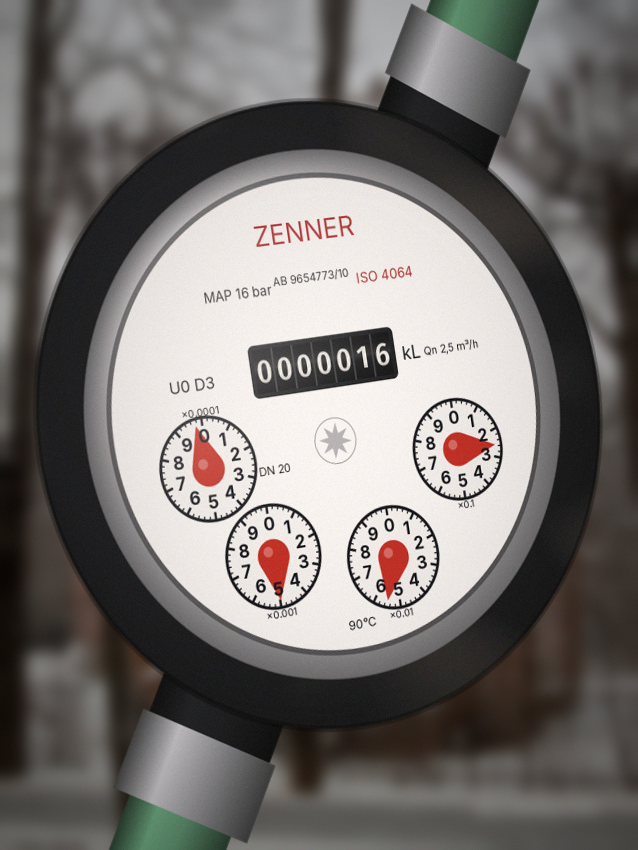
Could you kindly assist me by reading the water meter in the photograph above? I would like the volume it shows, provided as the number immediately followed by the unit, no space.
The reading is 16.2549kL
